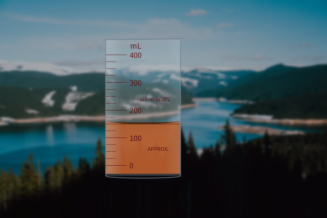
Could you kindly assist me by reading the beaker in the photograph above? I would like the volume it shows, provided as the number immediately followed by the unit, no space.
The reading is 150mL
